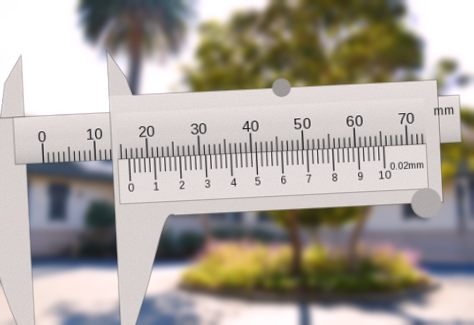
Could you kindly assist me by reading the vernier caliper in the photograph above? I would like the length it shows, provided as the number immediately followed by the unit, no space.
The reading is 16.5mm
